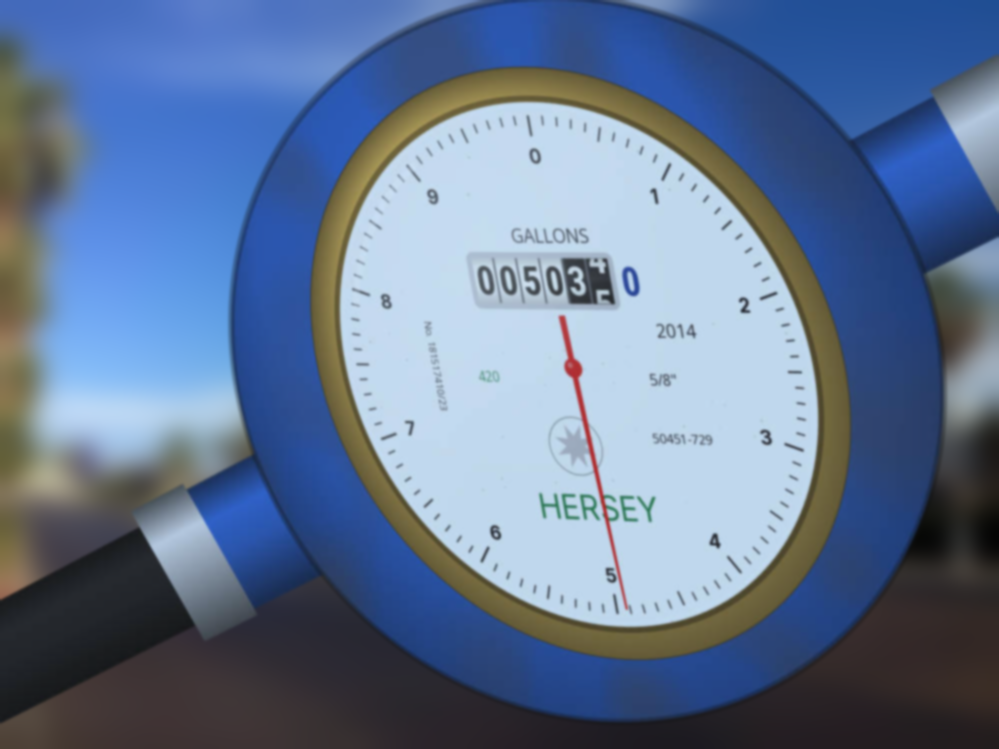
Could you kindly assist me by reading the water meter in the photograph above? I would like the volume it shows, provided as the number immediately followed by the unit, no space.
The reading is 50344.9gal
